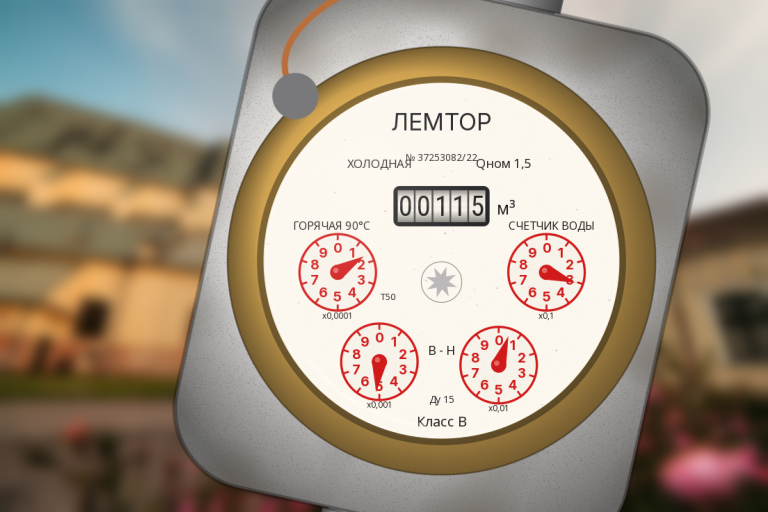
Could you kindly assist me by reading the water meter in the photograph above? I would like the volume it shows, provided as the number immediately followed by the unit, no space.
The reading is 115.3051m³
